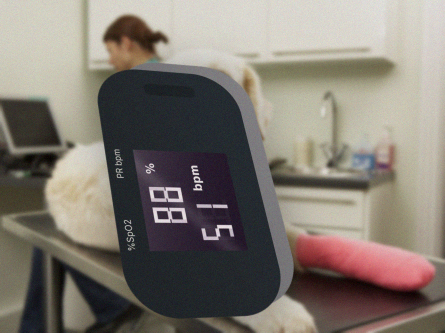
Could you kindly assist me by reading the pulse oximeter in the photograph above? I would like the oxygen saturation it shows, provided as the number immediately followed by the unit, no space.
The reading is 88%
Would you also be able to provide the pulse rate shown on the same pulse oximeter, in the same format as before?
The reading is 51bpm
